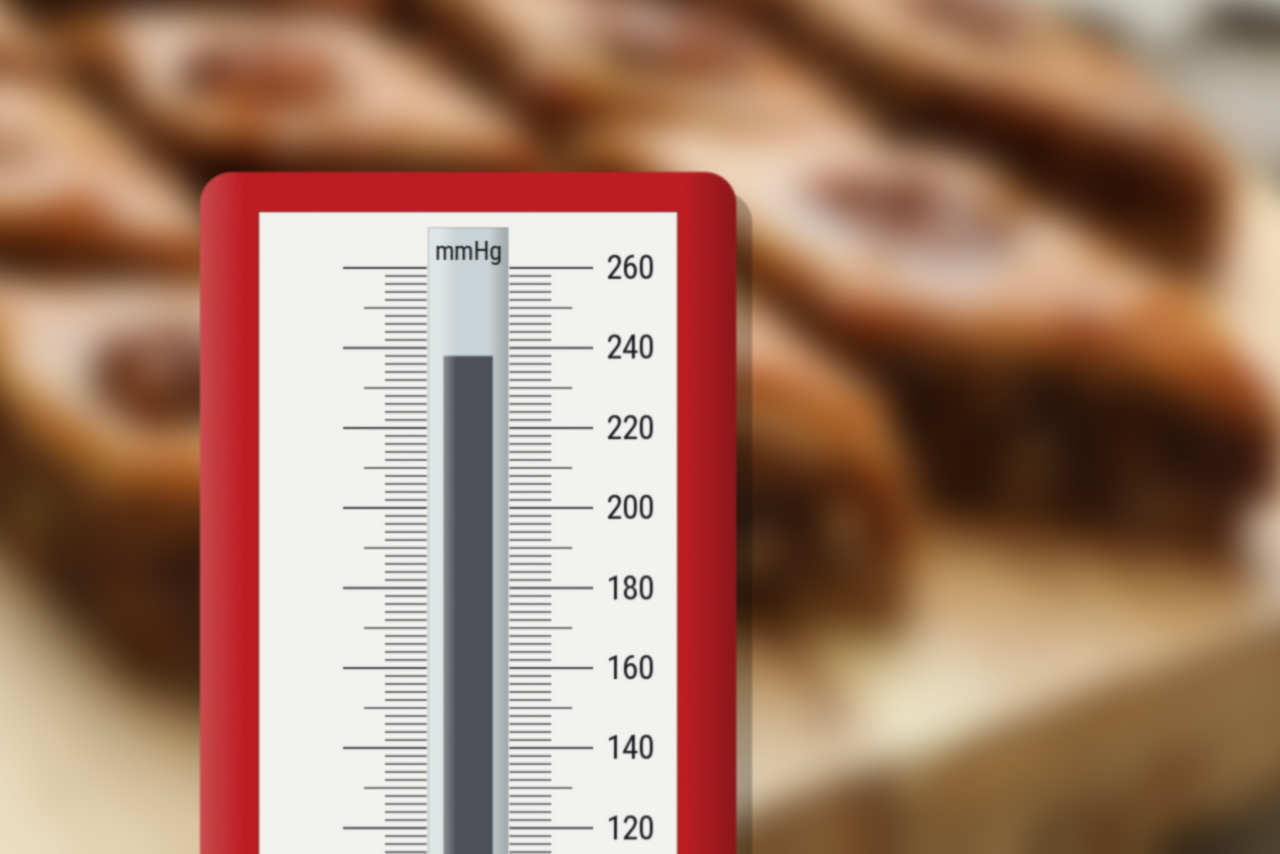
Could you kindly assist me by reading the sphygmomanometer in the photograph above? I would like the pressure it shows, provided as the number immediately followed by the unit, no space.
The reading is 238mmHg
